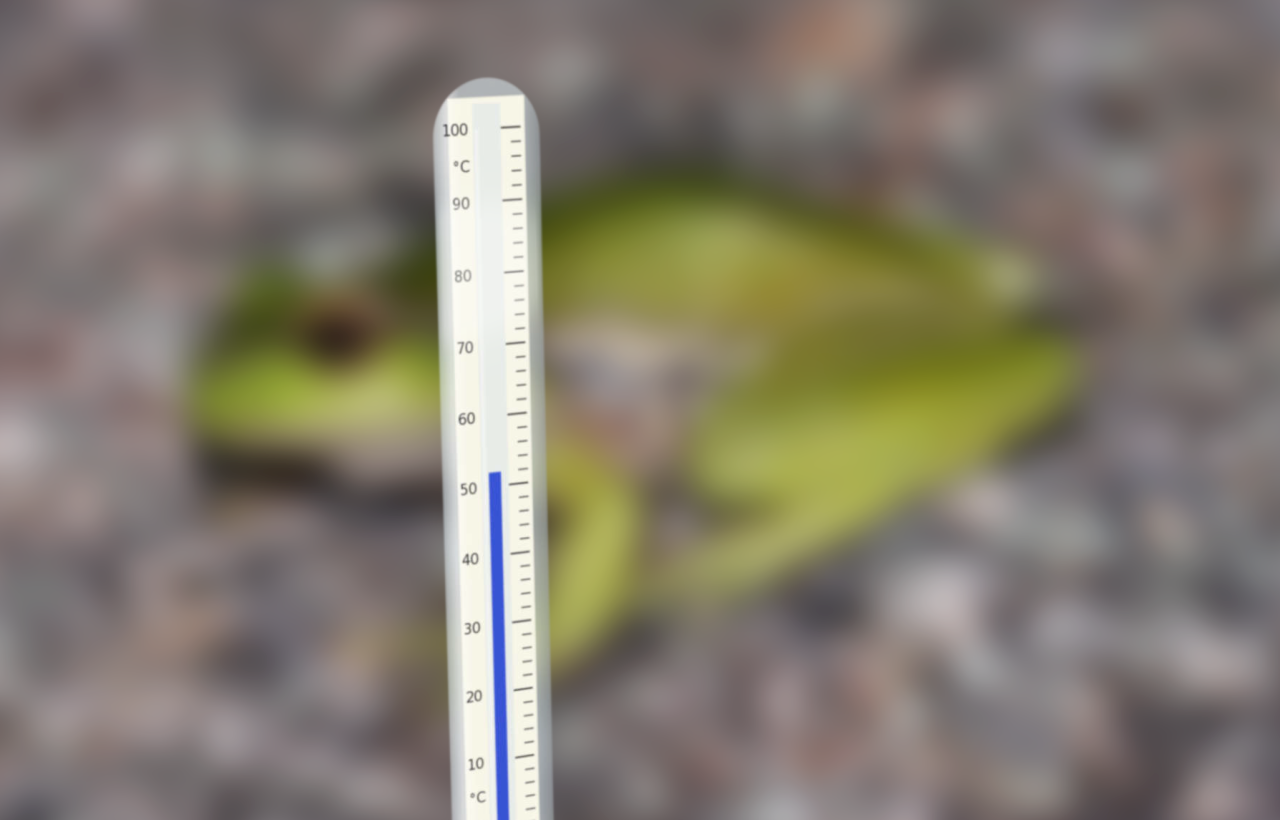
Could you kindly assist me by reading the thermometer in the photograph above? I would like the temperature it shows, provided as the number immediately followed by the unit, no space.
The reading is 52°C
